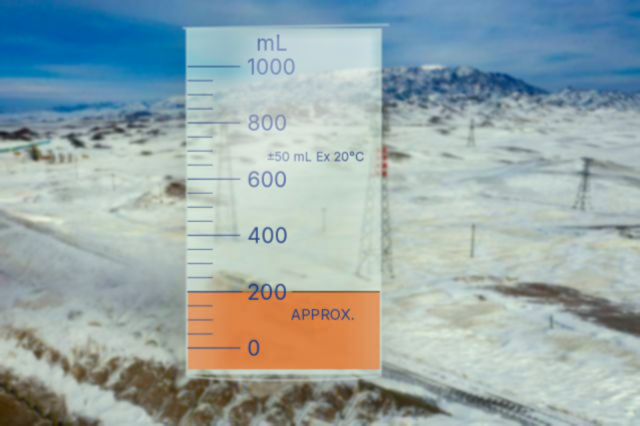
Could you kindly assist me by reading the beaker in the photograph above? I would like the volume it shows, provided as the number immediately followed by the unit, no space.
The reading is 200mL
